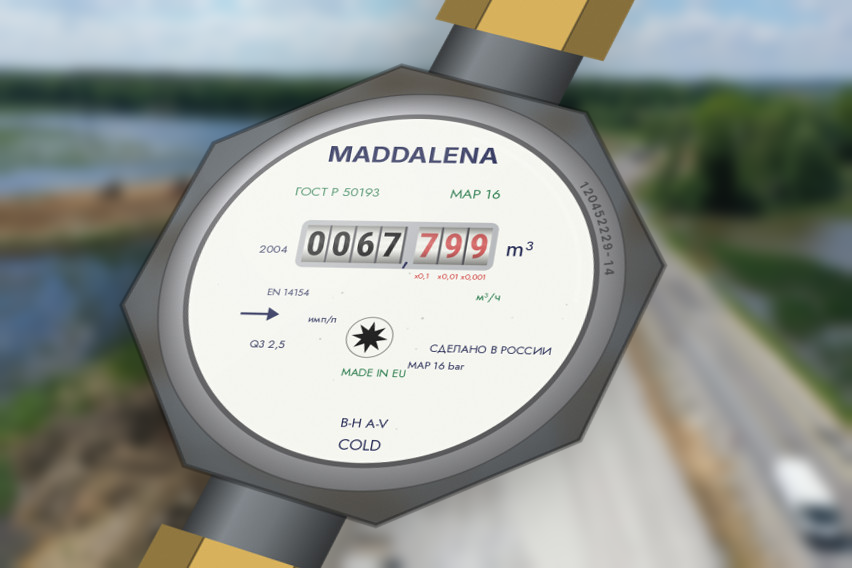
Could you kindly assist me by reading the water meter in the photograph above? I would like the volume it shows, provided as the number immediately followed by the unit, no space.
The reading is 67.799m³
